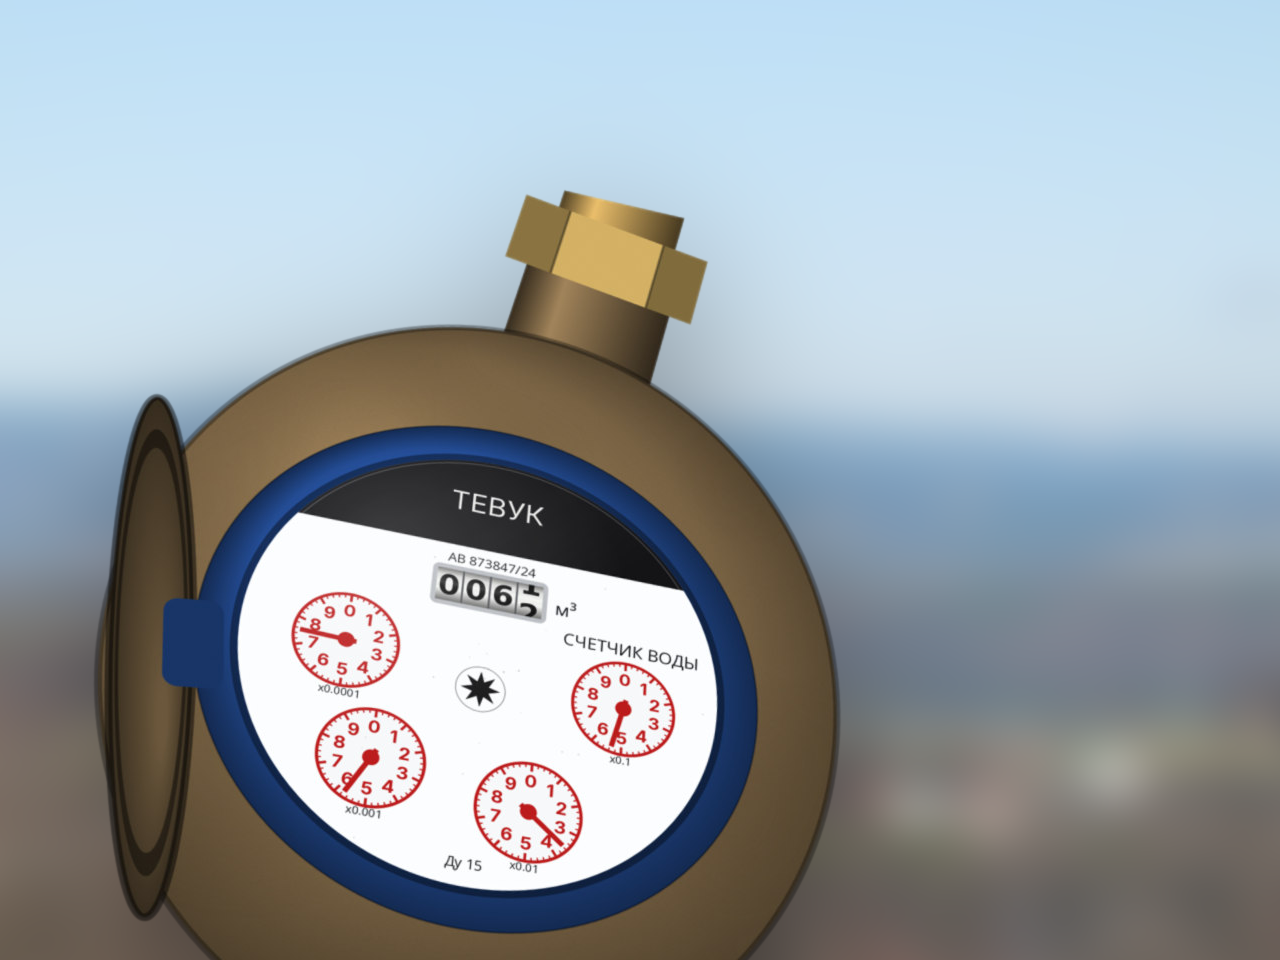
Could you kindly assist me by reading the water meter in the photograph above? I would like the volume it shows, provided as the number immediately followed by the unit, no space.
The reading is 61.5357m³
